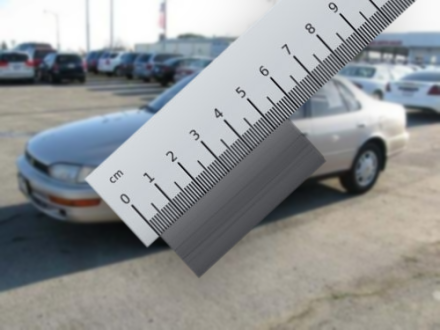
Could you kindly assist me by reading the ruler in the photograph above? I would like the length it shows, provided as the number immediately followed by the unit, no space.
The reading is 5.5cm
